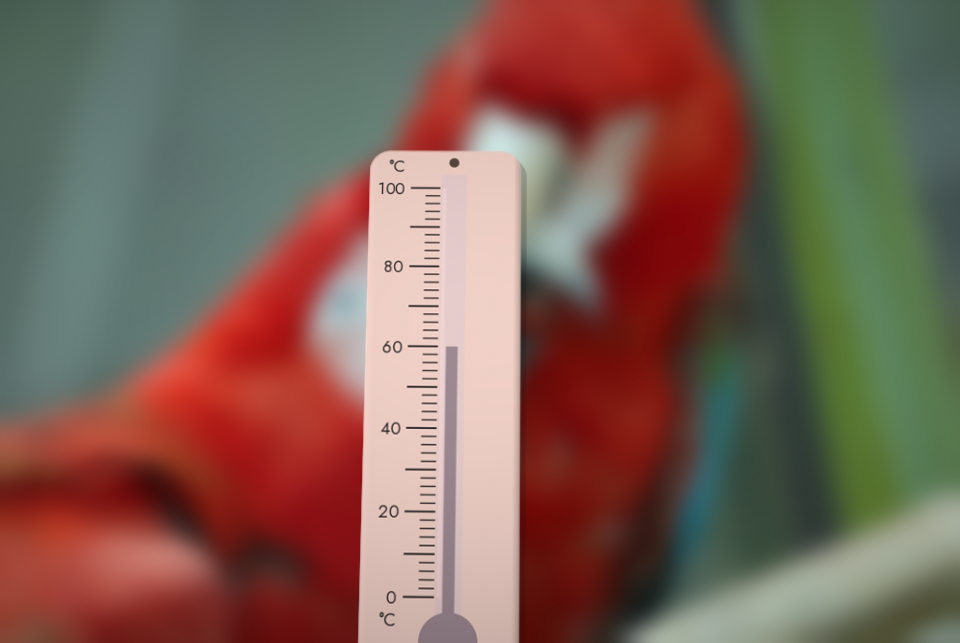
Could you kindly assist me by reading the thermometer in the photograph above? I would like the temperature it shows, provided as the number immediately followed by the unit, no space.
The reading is 60°C
